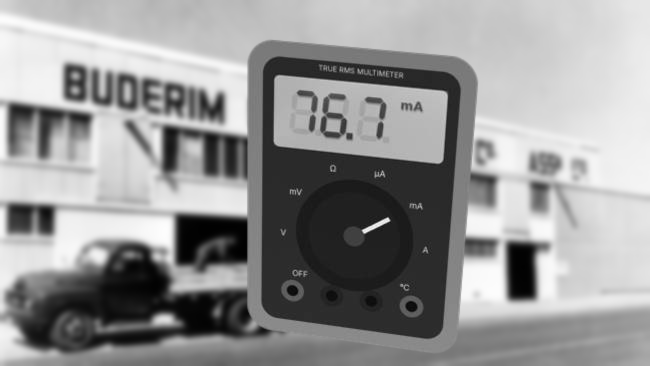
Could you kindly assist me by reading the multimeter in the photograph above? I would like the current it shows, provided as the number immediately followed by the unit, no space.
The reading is 76.7mA
